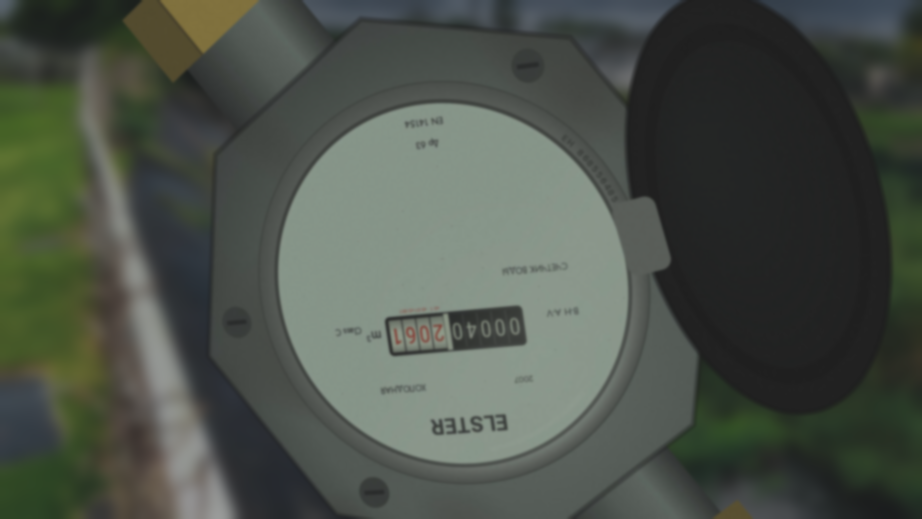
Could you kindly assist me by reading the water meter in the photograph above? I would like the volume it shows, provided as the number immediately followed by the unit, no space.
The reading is 40.2061m³
